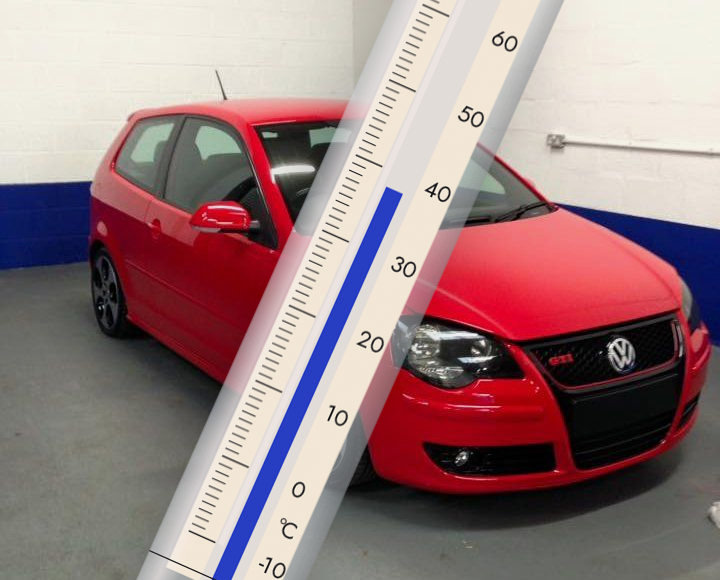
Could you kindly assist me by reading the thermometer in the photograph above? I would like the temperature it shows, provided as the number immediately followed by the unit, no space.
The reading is 38°C
